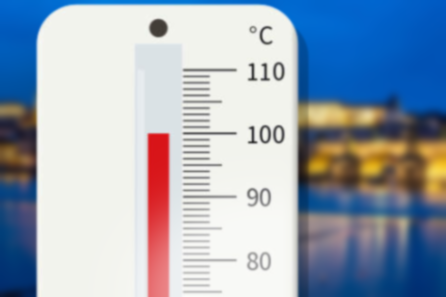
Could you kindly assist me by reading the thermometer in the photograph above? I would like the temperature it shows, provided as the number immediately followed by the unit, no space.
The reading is 100°C
